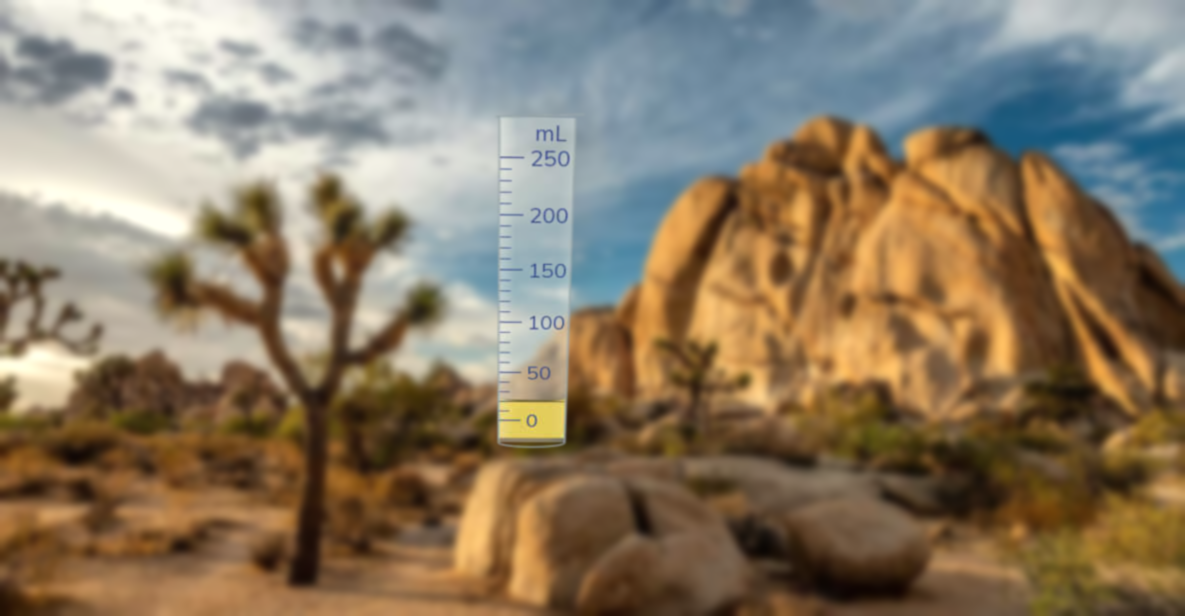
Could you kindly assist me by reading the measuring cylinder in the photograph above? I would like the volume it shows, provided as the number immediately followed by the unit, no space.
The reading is 20mL
